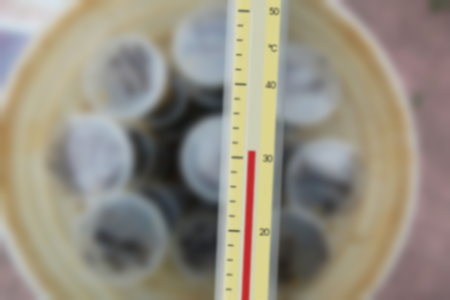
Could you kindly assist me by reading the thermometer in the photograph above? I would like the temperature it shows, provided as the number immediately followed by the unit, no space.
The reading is 31°C
